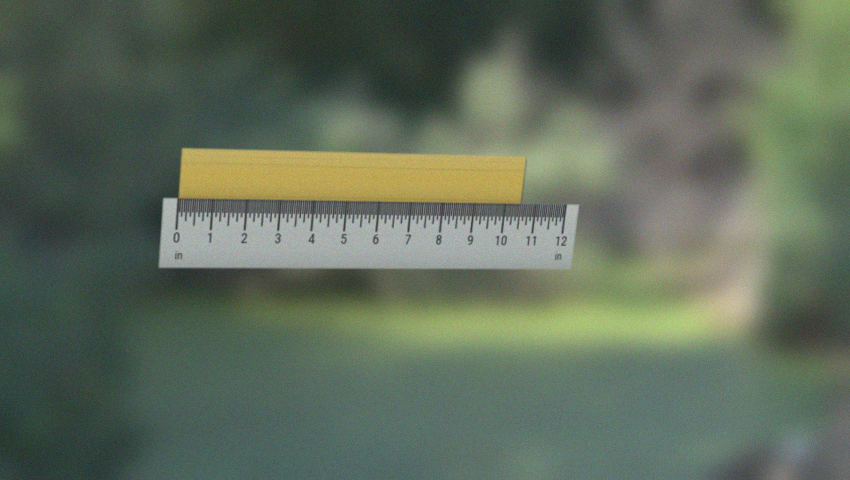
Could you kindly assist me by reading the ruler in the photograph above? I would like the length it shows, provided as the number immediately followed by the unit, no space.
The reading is 10.5in
